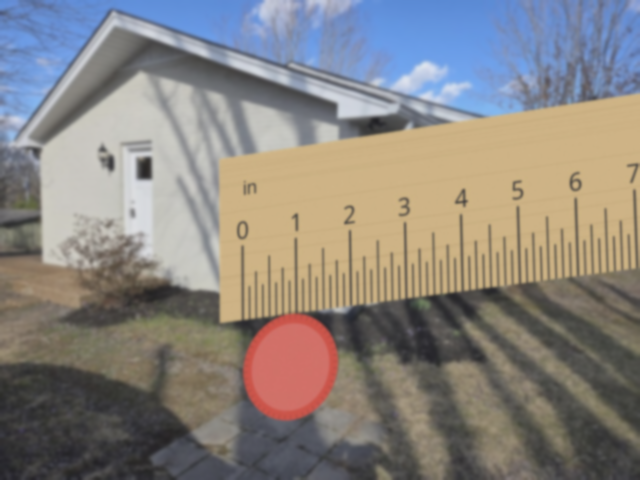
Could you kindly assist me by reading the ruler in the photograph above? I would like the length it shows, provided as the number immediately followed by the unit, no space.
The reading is 1.75in
